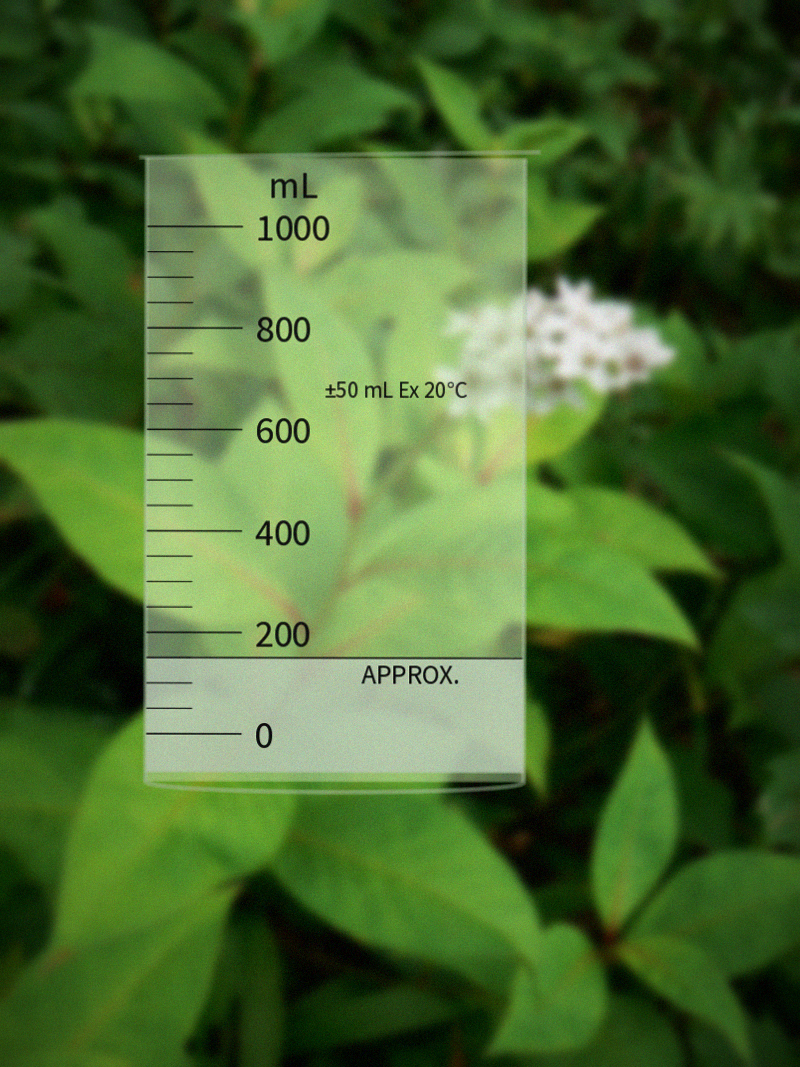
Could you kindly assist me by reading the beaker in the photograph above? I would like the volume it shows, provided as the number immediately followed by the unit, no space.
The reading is 150mL
